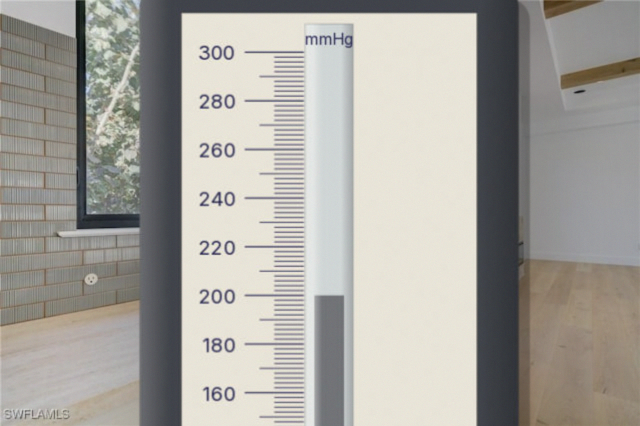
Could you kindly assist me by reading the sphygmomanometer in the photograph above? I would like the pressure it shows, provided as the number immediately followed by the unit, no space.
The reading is 200mmHg
